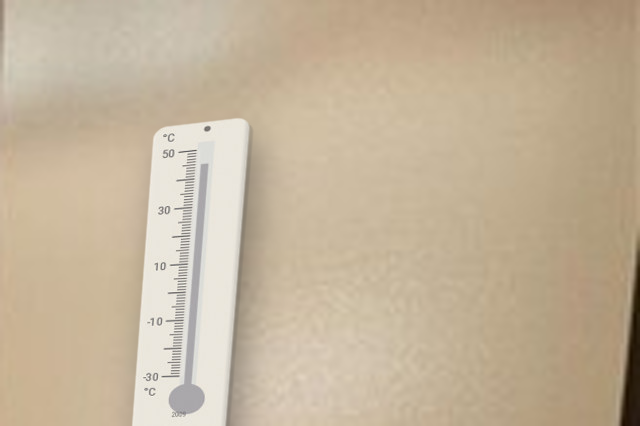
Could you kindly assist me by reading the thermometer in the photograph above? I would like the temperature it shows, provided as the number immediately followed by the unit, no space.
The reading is 45°C
